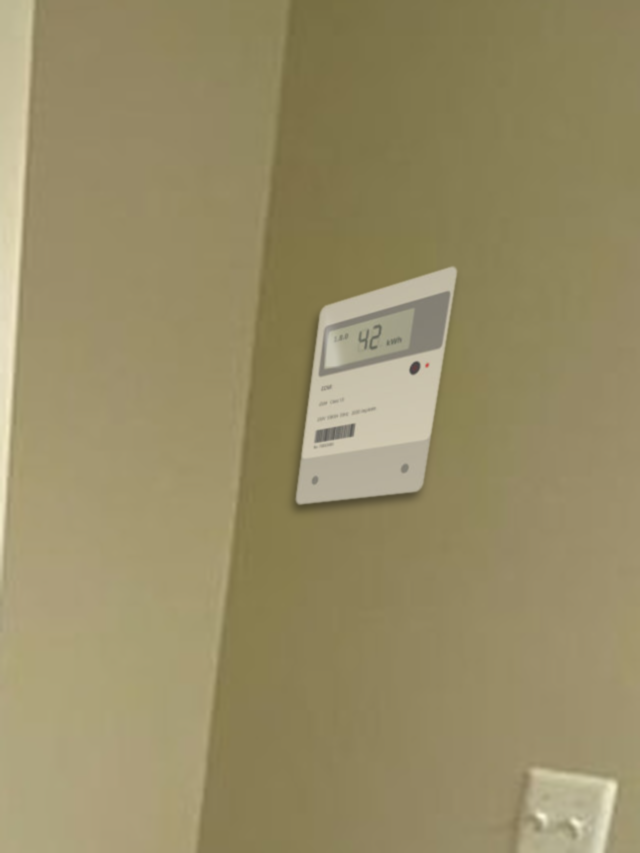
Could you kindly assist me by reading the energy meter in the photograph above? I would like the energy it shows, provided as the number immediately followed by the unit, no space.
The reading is 42kWh
